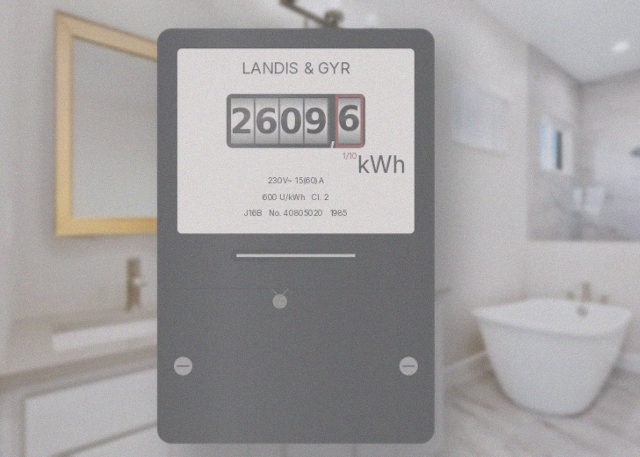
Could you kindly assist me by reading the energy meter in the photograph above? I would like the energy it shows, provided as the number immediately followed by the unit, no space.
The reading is 2609.6kWh
